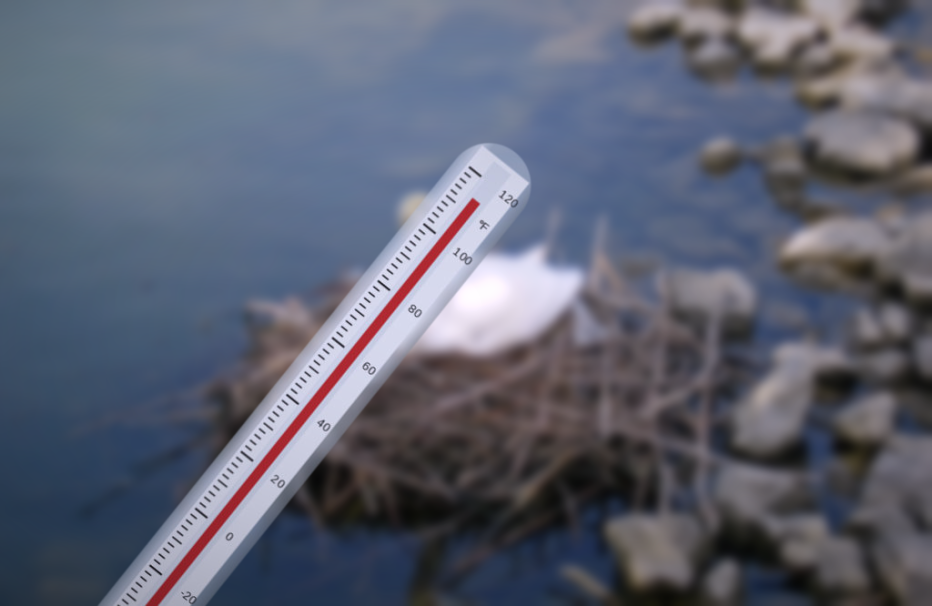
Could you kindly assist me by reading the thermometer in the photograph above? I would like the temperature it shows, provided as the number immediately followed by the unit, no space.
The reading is 114°F
